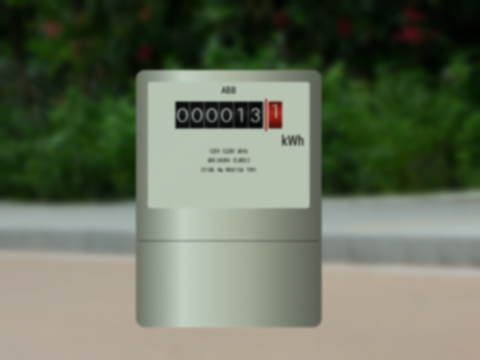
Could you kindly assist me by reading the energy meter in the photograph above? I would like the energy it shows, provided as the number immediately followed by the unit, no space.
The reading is 13.1kWh
